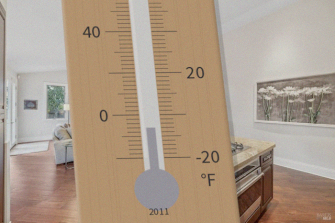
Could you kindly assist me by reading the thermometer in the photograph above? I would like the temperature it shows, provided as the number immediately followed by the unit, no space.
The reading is -6°F
